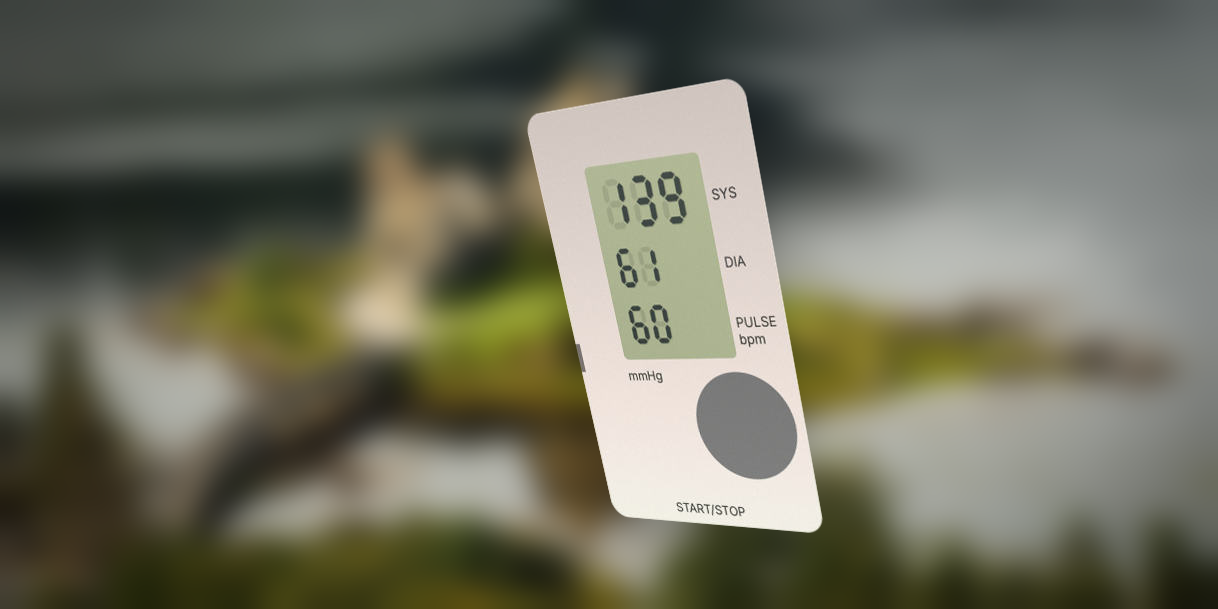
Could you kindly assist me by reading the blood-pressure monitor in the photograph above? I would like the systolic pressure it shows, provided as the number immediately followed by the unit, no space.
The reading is 139mmHg
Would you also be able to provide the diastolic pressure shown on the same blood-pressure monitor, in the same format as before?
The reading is 61mmHg
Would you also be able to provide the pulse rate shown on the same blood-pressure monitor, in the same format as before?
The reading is 60bpm
